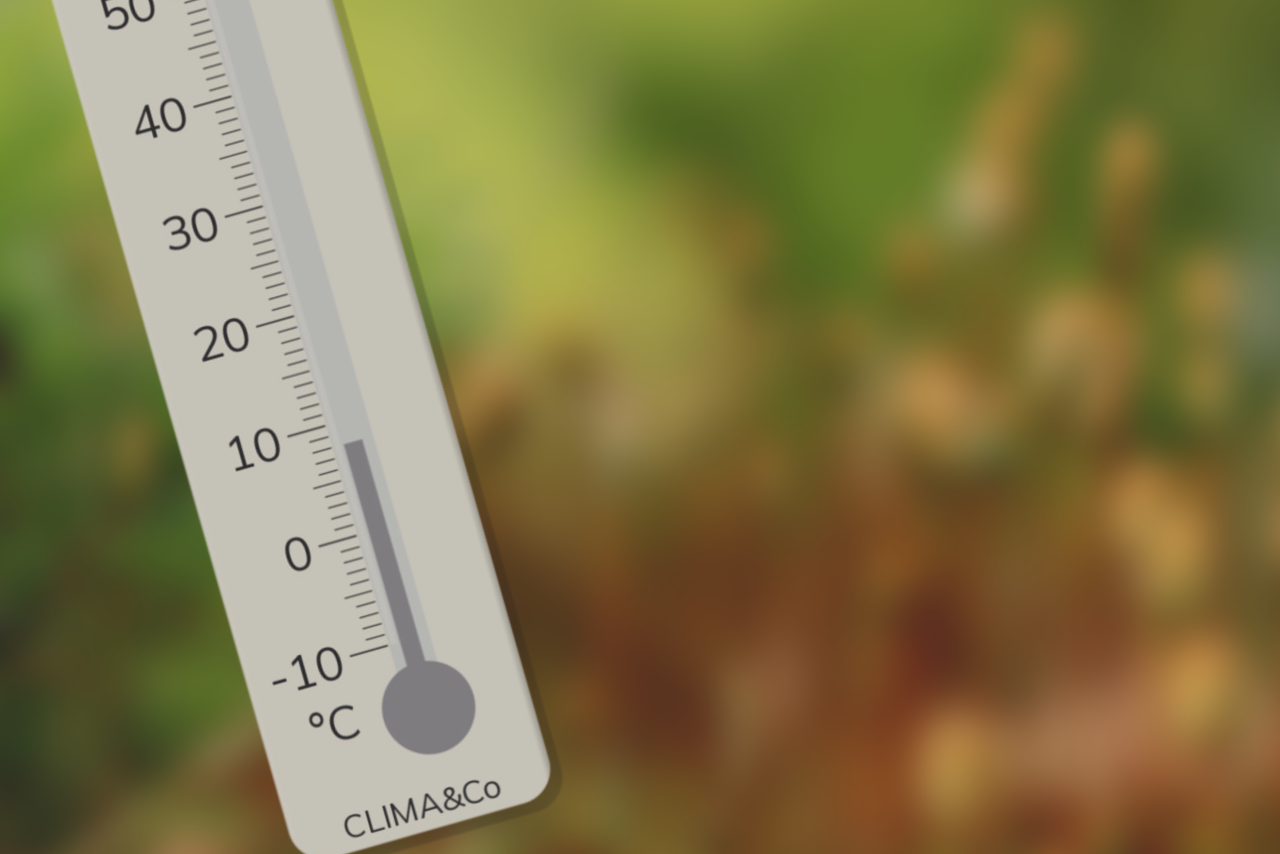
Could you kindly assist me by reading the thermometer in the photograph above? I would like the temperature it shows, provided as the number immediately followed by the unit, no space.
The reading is 8°C
